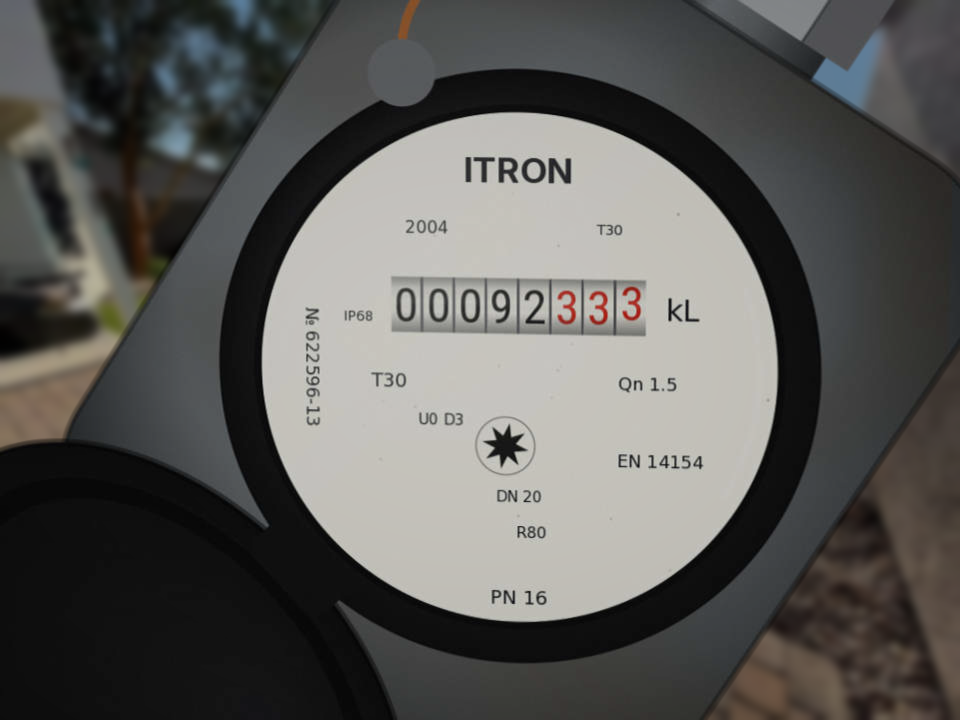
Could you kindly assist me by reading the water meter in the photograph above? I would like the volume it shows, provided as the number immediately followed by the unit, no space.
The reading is 92.333kL
